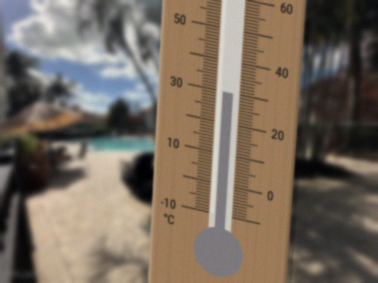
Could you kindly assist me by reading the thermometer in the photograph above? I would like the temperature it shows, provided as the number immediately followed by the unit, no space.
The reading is 30°C
